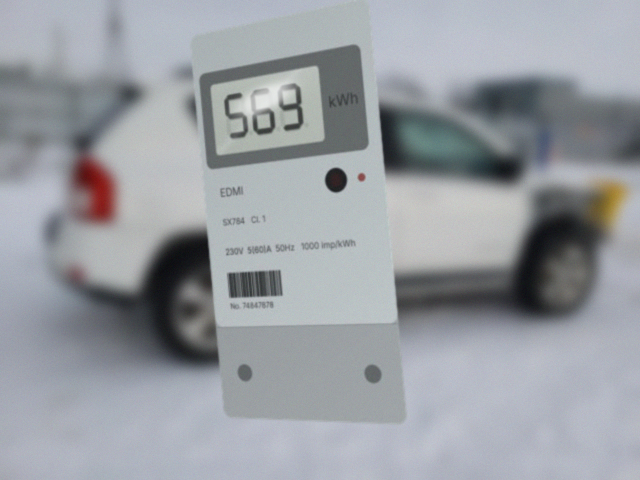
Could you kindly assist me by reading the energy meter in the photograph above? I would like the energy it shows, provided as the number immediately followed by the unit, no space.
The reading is 569kWh
